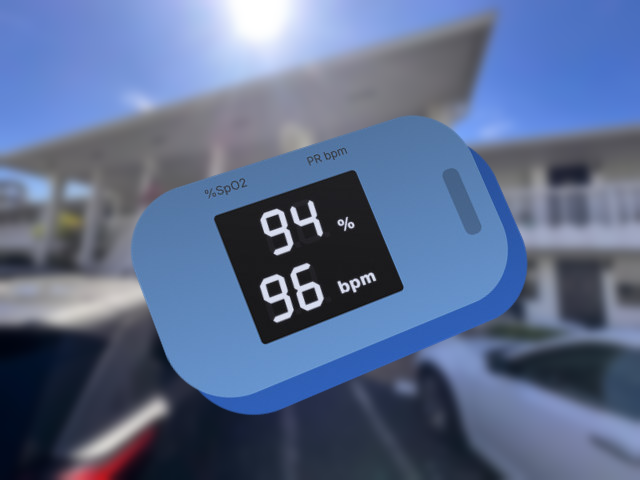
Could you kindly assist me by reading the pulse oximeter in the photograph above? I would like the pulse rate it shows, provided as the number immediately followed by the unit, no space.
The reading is 96bpm
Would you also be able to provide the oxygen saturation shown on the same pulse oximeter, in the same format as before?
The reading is 94%
